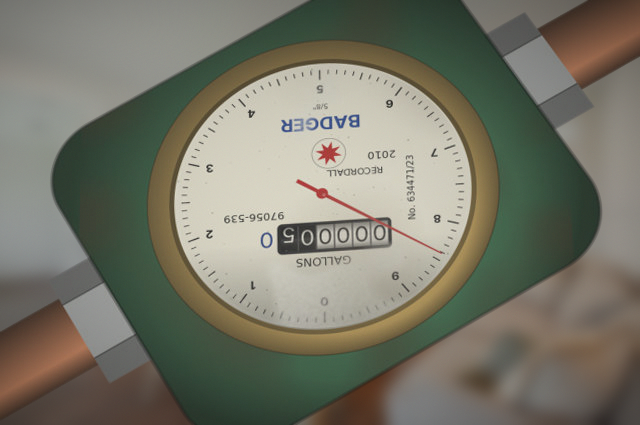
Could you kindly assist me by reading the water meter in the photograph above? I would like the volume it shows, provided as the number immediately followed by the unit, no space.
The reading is 48.4gal
